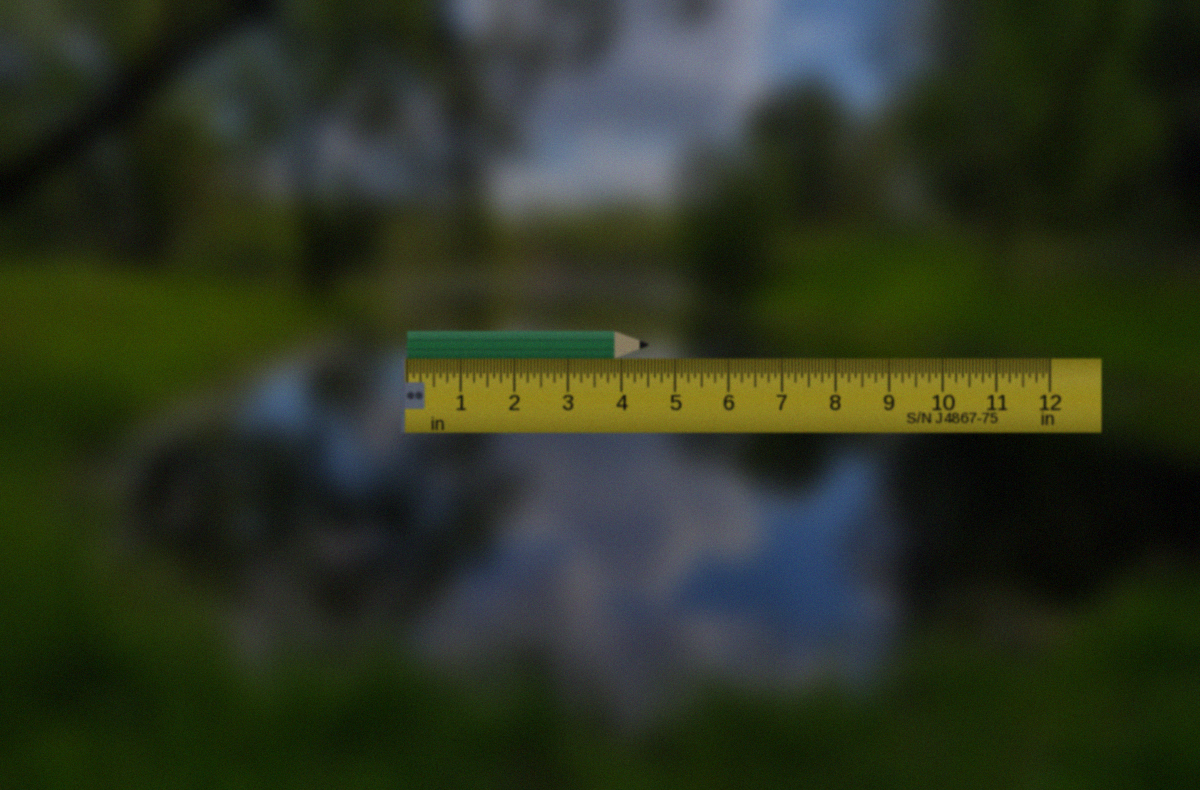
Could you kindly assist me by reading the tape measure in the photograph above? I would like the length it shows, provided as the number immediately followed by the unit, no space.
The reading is 4.5in
